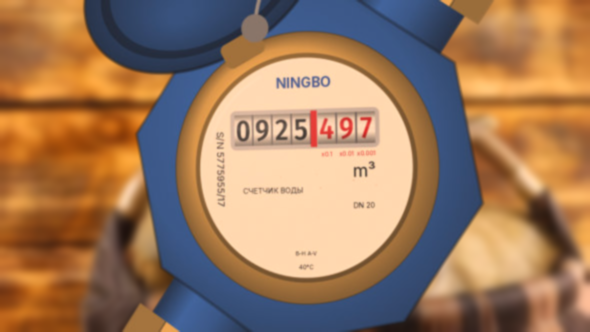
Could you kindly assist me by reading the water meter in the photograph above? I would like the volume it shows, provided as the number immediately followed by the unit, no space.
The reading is 925.497m³
